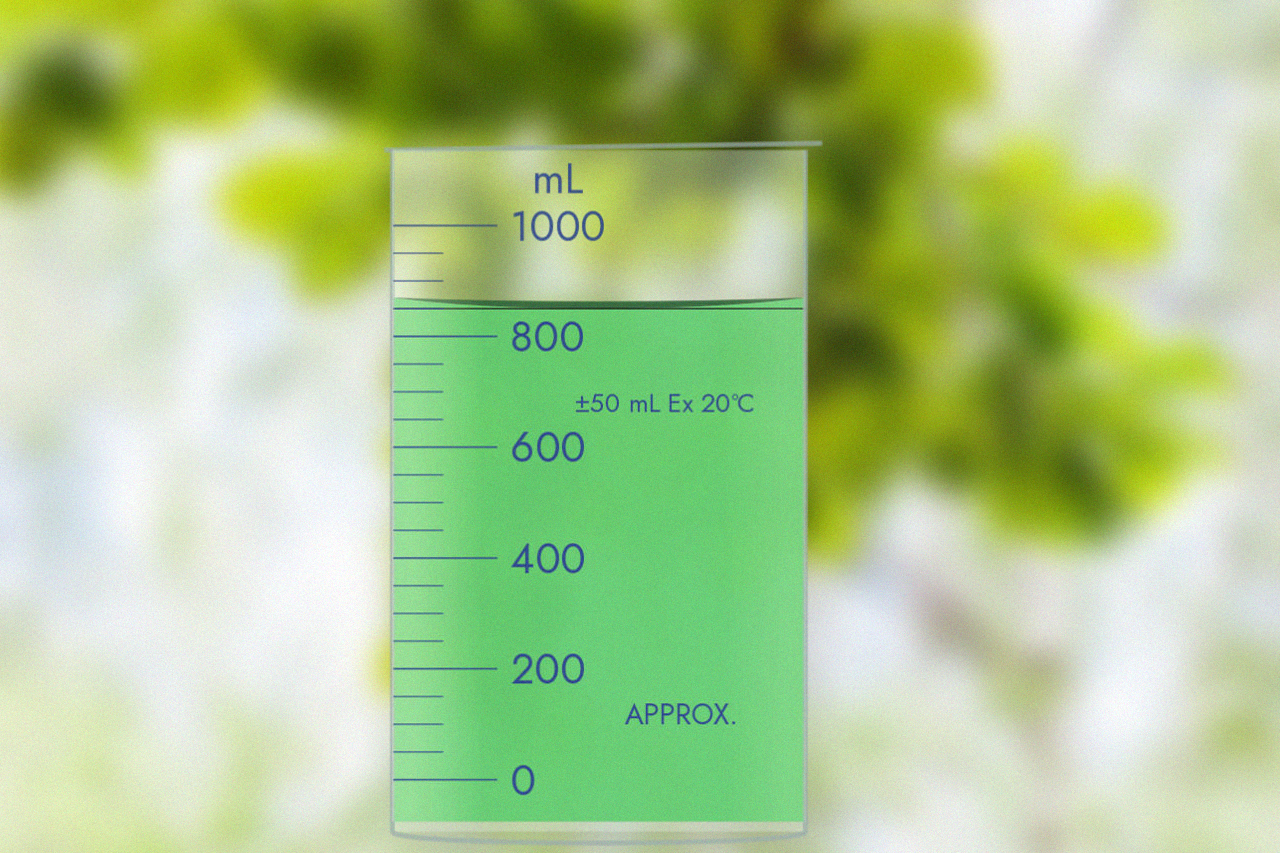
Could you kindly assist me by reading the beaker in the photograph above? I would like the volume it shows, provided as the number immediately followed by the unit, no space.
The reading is 850mL
